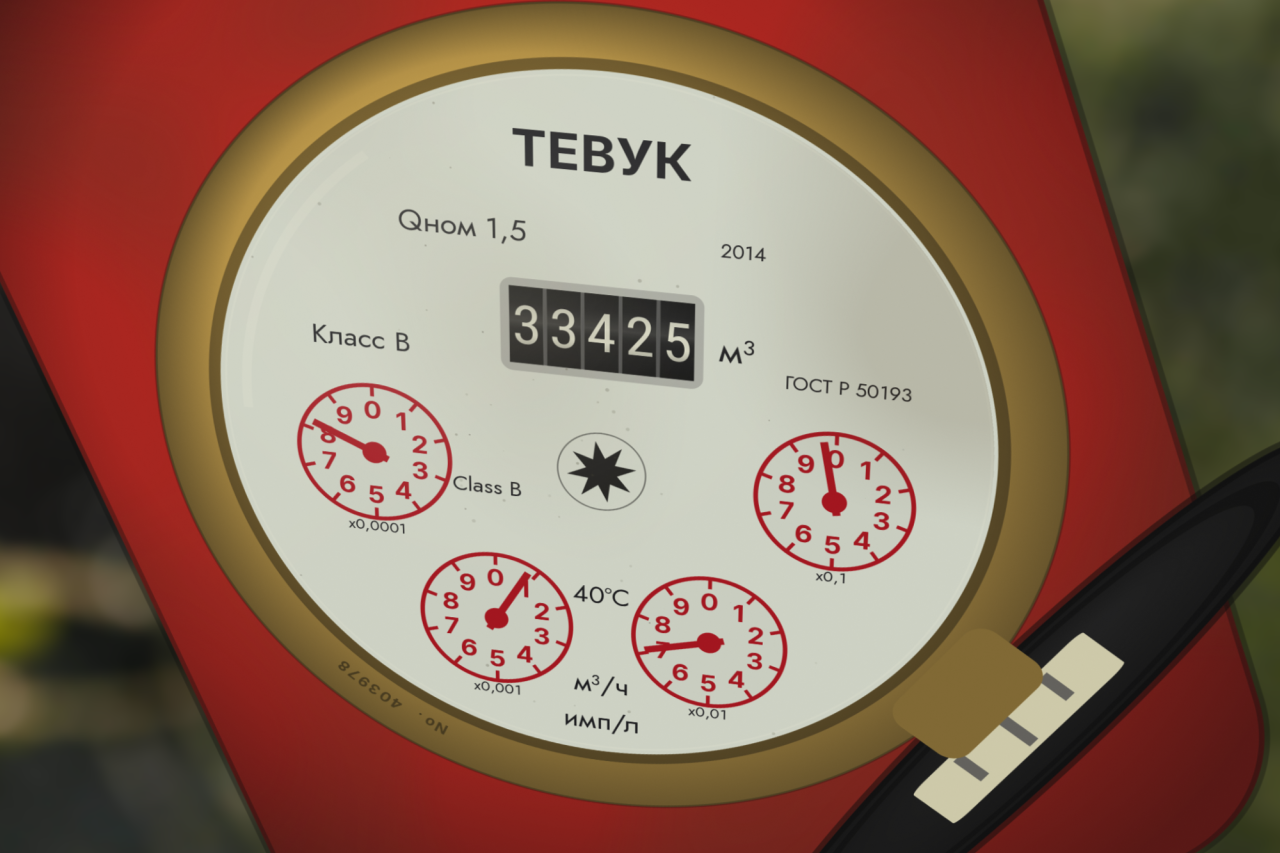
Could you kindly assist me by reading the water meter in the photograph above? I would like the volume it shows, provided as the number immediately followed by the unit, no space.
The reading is 33424.9708m³
